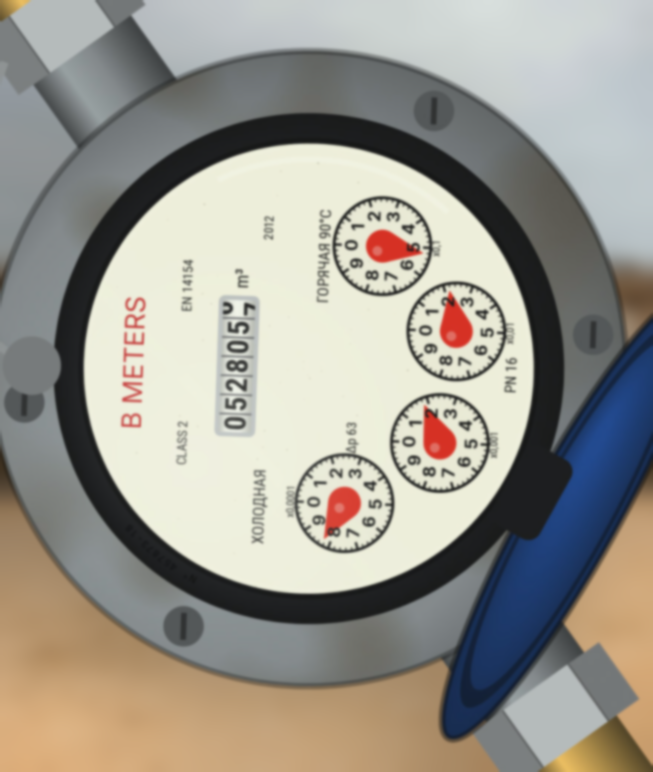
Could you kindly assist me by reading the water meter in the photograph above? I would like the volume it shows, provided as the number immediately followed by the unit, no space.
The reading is 528056.5218m³
